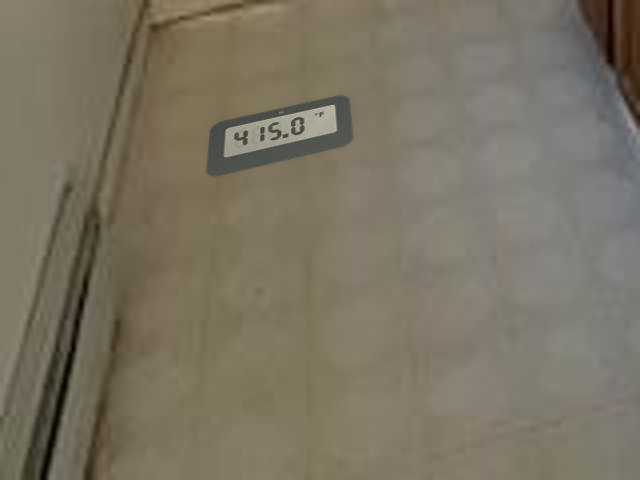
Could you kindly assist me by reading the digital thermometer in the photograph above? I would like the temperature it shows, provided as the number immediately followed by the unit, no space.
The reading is 415.0°F
